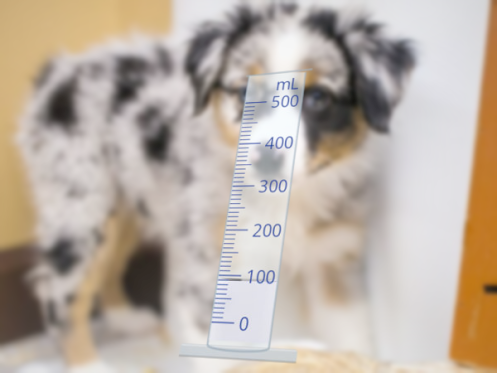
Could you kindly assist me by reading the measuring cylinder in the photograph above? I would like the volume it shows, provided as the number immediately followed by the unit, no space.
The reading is 90mL
